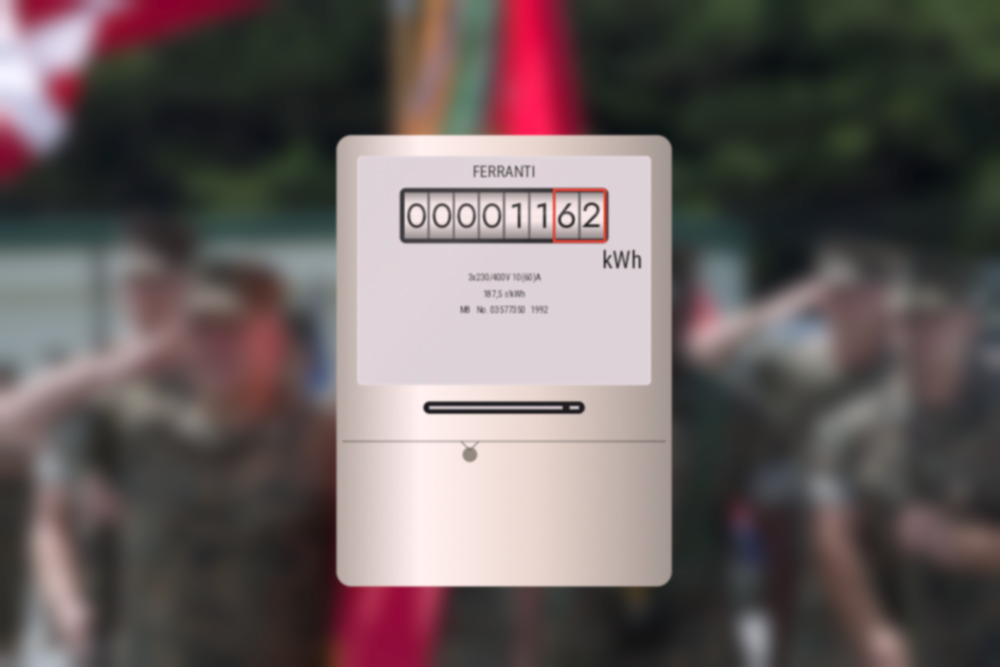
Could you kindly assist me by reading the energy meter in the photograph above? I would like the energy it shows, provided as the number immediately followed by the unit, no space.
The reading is 11.62kWh
